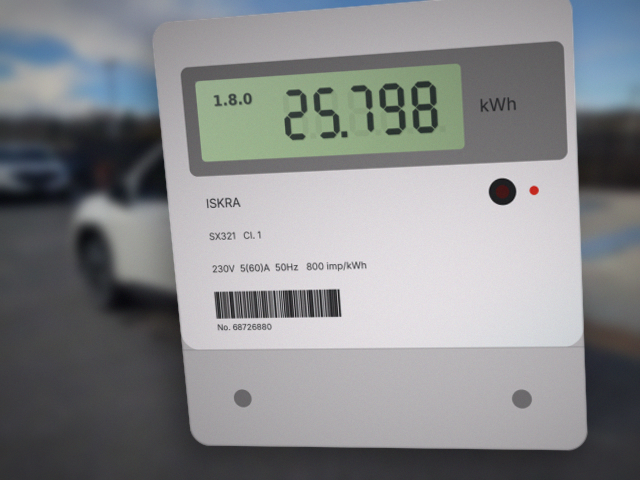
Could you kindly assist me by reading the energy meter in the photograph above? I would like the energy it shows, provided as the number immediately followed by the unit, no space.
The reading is 25.798kWh
